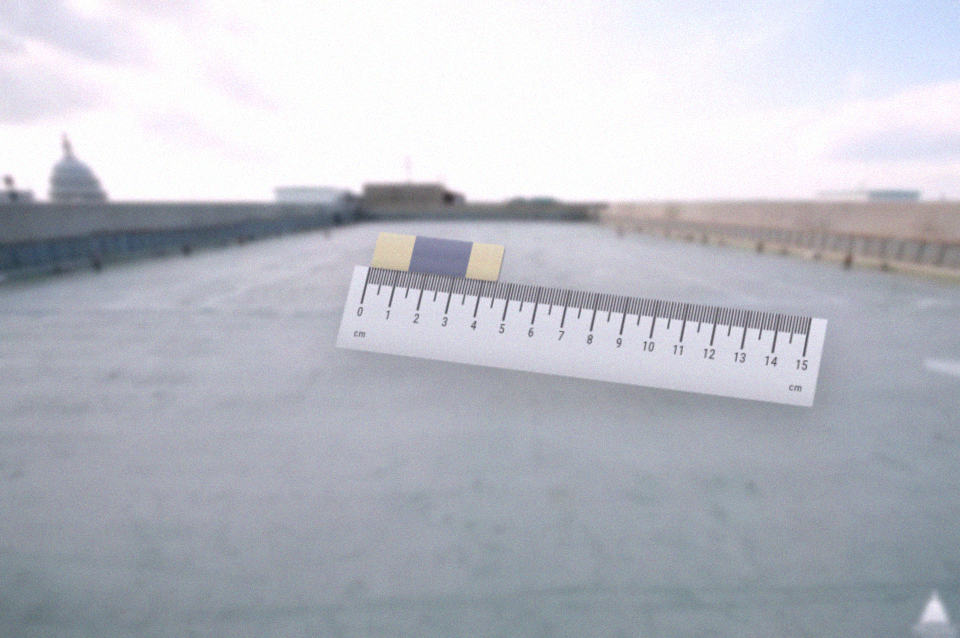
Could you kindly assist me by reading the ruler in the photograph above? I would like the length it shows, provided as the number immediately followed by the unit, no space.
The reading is 4.5cm
